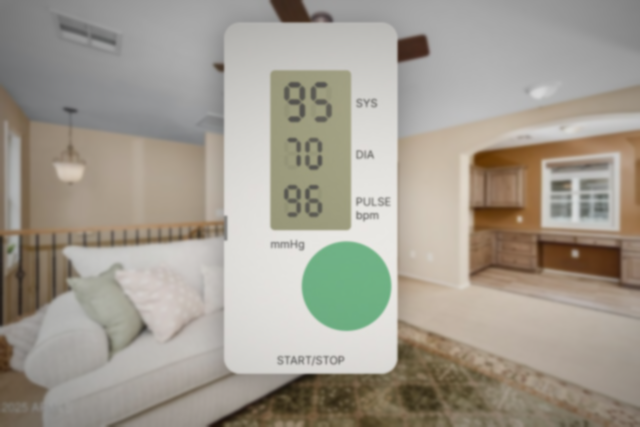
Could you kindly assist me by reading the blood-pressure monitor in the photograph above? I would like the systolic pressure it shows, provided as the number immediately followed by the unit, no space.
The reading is 95mmHg
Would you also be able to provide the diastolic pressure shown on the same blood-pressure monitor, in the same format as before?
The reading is 70mmHg
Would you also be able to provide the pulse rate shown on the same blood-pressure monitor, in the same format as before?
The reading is 96bpm
